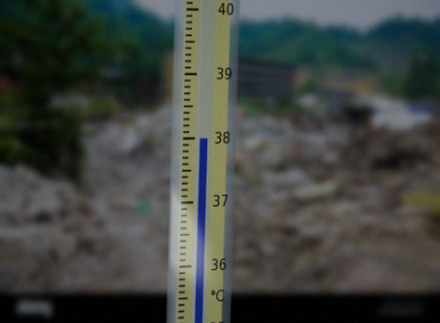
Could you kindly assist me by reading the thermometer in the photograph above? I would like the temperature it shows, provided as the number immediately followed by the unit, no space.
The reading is 38°C
